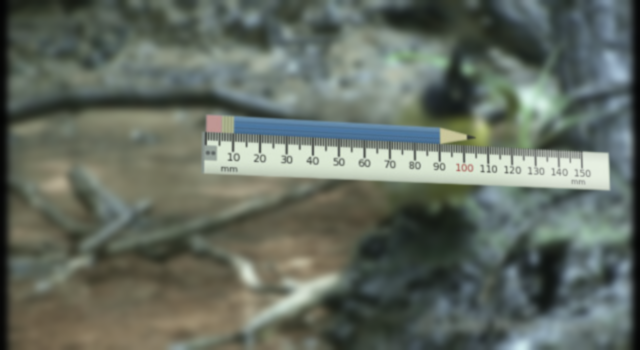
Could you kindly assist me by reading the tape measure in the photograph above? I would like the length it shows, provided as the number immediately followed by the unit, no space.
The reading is 105mm
